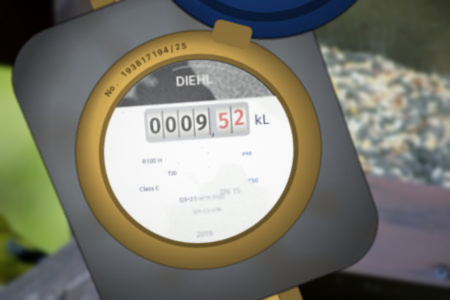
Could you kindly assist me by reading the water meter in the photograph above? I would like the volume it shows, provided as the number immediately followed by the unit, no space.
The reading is 9.52kL
